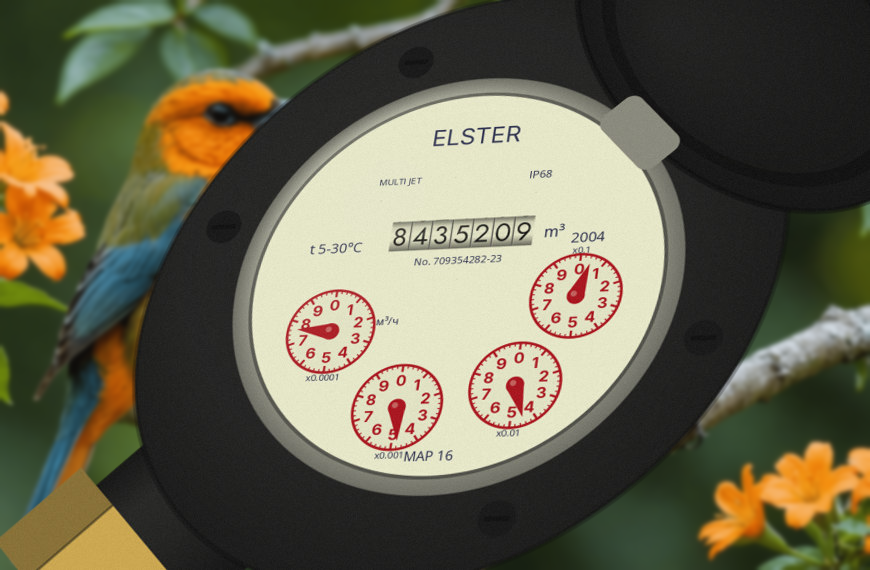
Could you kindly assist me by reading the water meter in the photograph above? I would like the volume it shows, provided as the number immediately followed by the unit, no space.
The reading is 8435209.0447m³
